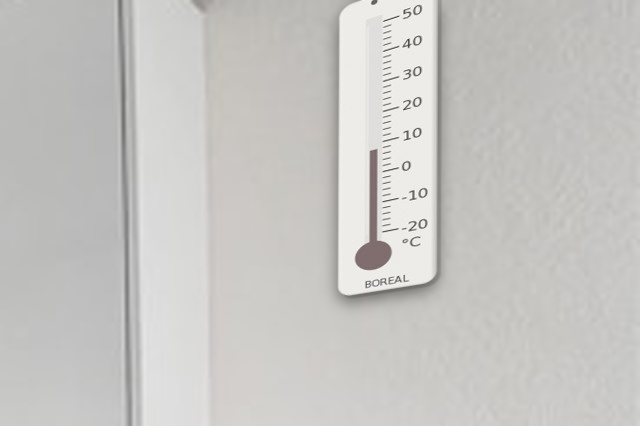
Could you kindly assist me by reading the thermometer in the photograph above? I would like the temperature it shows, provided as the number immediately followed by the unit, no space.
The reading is 8°C
